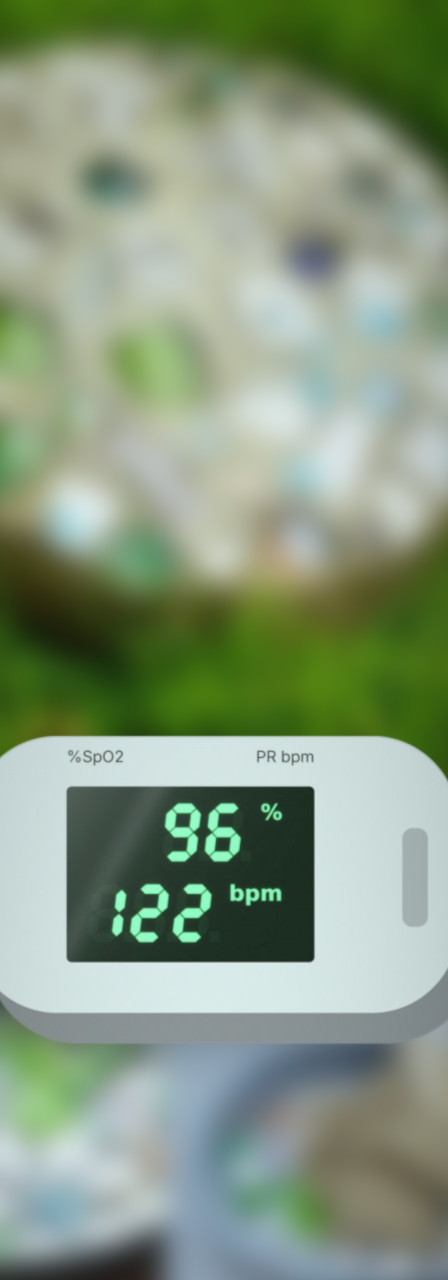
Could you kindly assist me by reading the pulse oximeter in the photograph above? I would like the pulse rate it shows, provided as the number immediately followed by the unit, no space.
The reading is 122bpm
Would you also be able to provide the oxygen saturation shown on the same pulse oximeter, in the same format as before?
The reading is 96%
